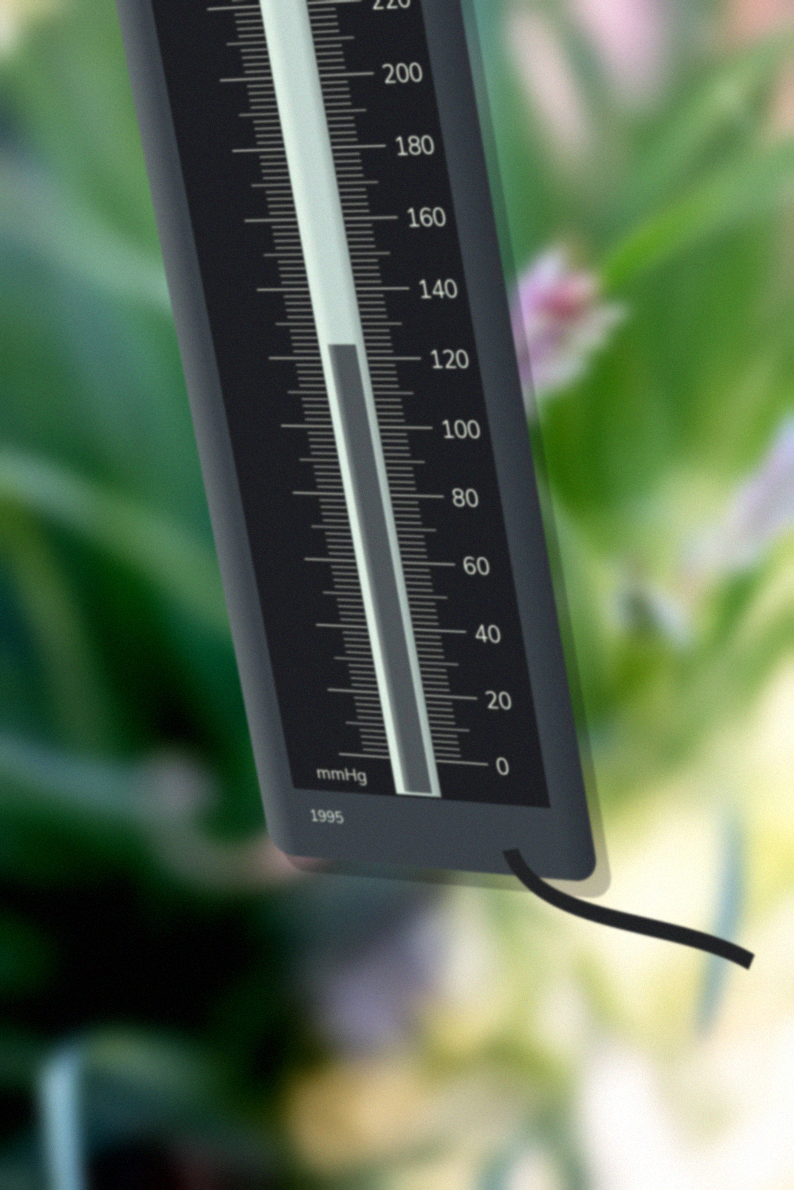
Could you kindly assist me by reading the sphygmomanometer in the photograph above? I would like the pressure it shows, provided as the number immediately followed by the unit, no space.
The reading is 124mmHg
